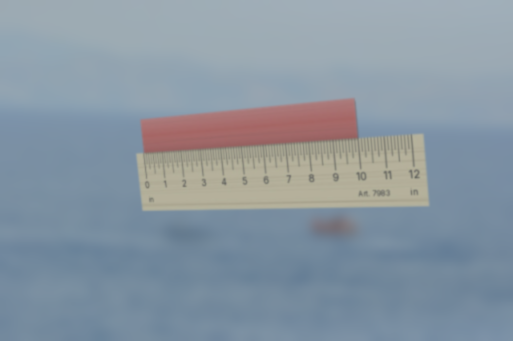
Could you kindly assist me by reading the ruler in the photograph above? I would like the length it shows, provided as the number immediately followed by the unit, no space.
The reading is 10in
